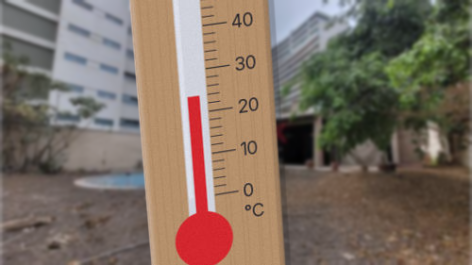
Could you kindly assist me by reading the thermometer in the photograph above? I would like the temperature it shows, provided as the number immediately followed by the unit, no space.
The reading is 24°C
